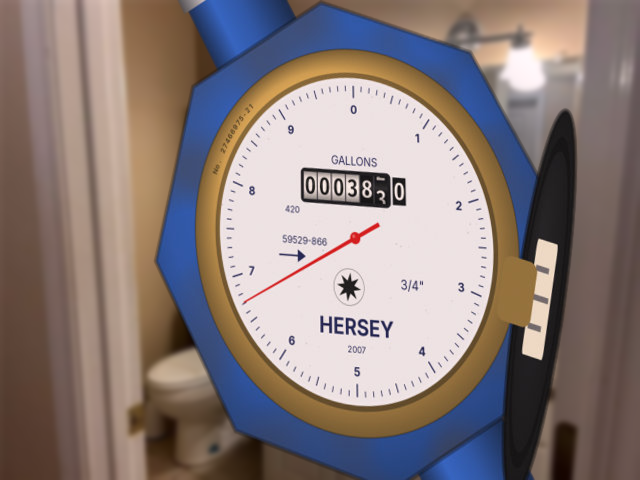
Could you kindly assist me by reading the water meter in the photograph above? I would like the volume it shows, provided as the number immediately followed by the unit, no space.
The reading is 3826.7gal
